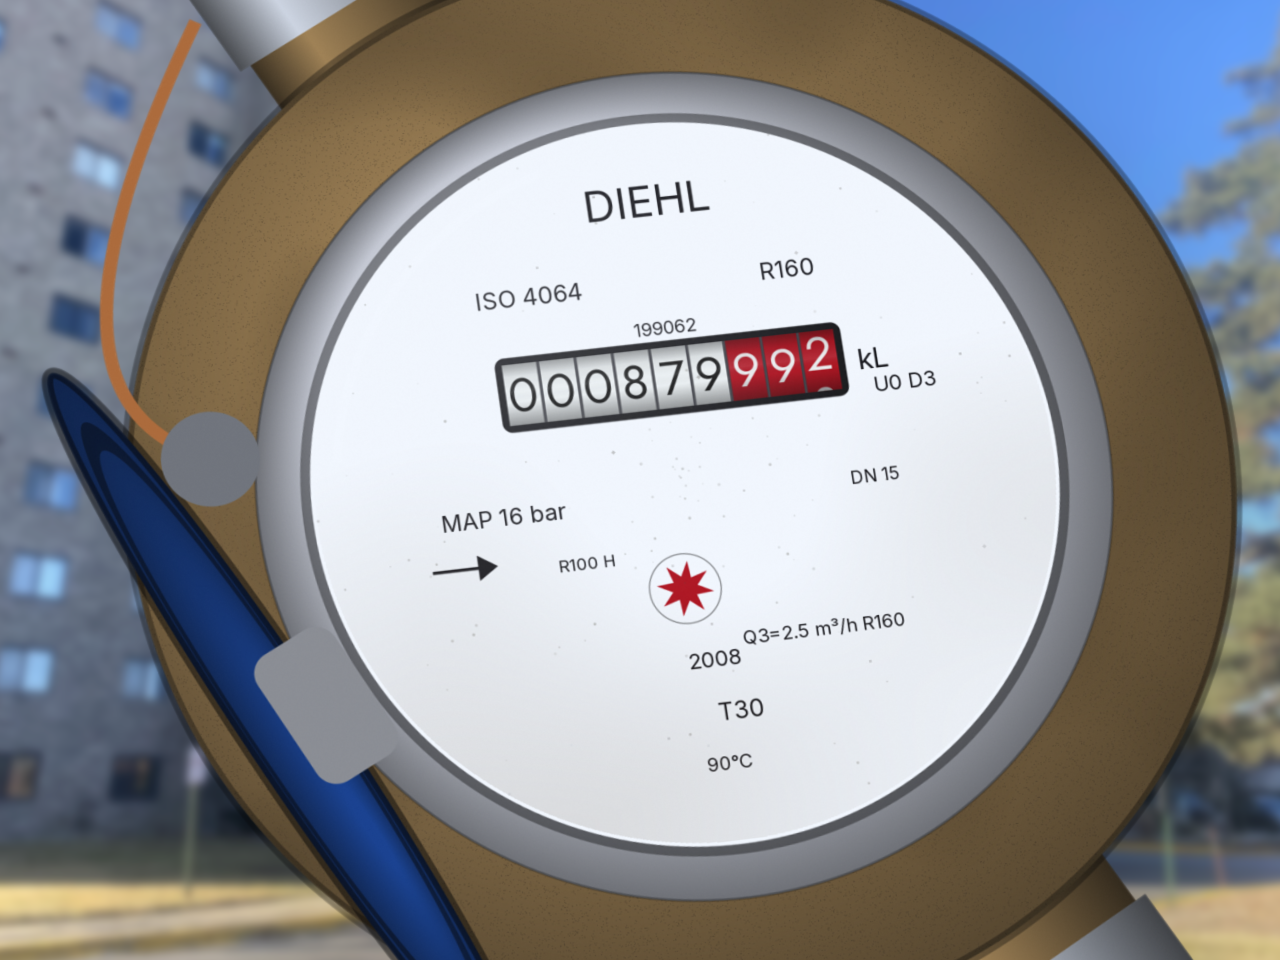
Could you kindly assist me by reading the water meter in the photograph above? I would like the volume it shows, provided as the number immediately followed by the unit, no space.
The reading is 879.992kL
